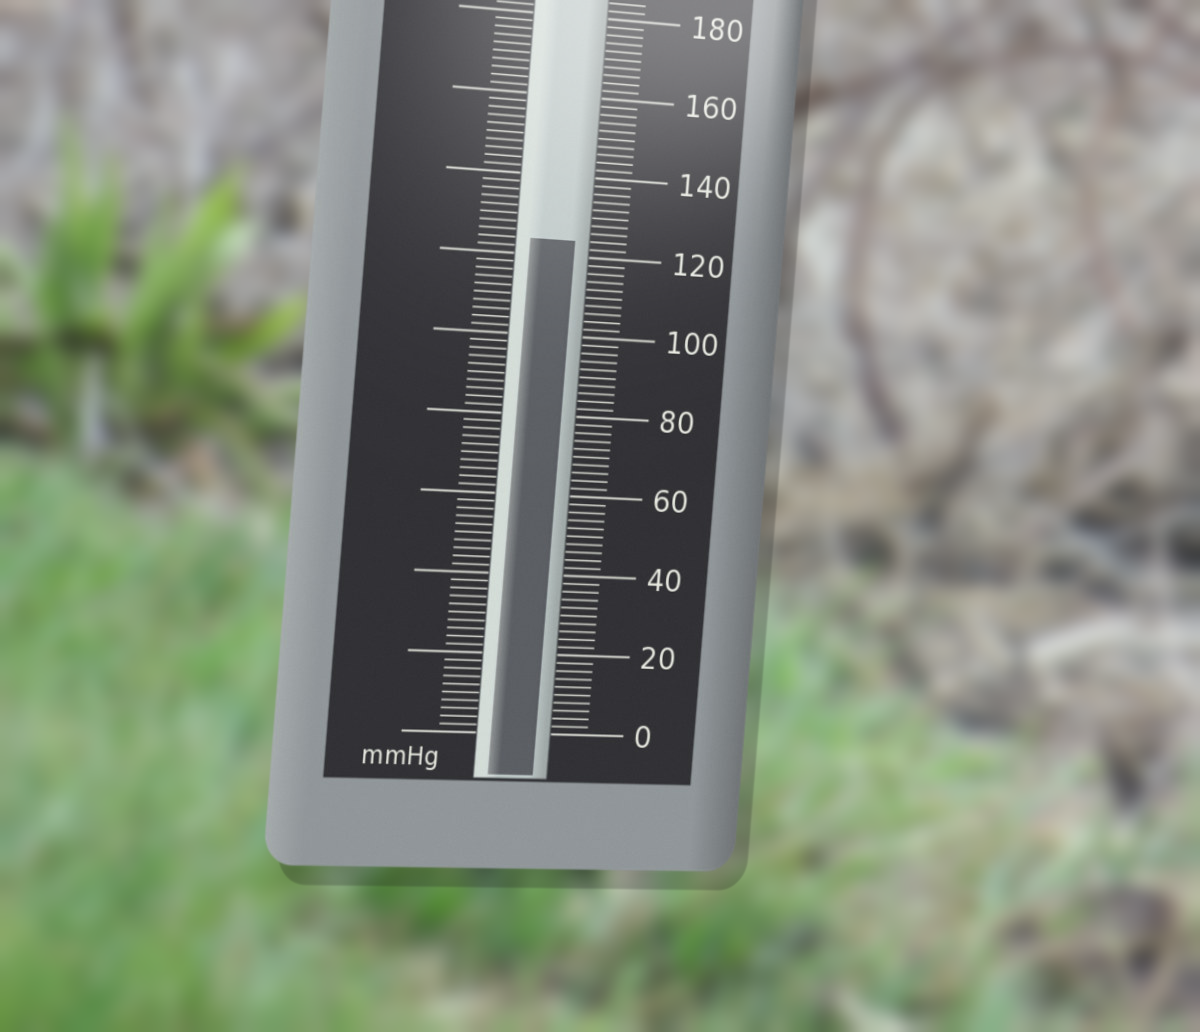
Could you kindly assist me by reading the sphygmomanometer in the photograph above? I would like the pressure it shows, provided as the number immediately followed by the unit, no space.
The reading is 124mmHg
